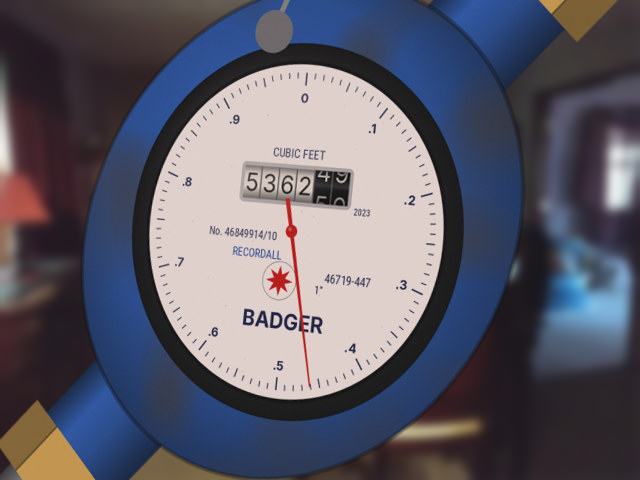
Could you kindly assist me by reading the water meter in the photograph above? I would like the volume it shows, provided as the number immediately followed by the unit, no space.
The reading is 536249.46ft³
